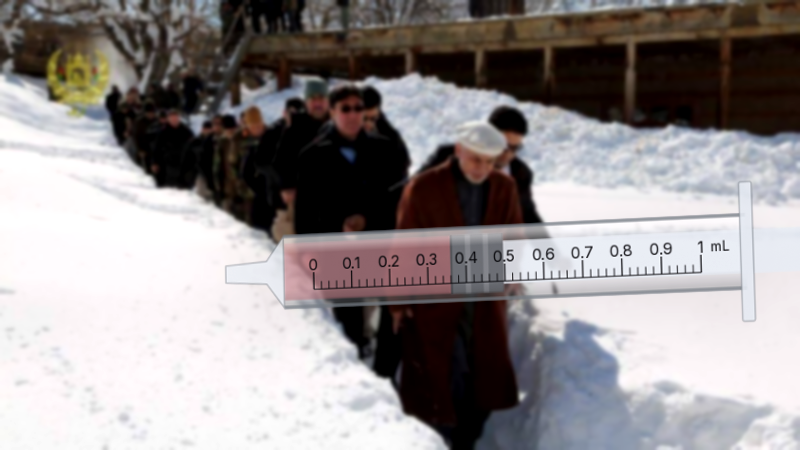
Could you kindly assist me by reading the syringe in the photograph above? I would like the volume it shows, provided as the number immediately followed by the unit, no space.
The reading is 0.36mL
